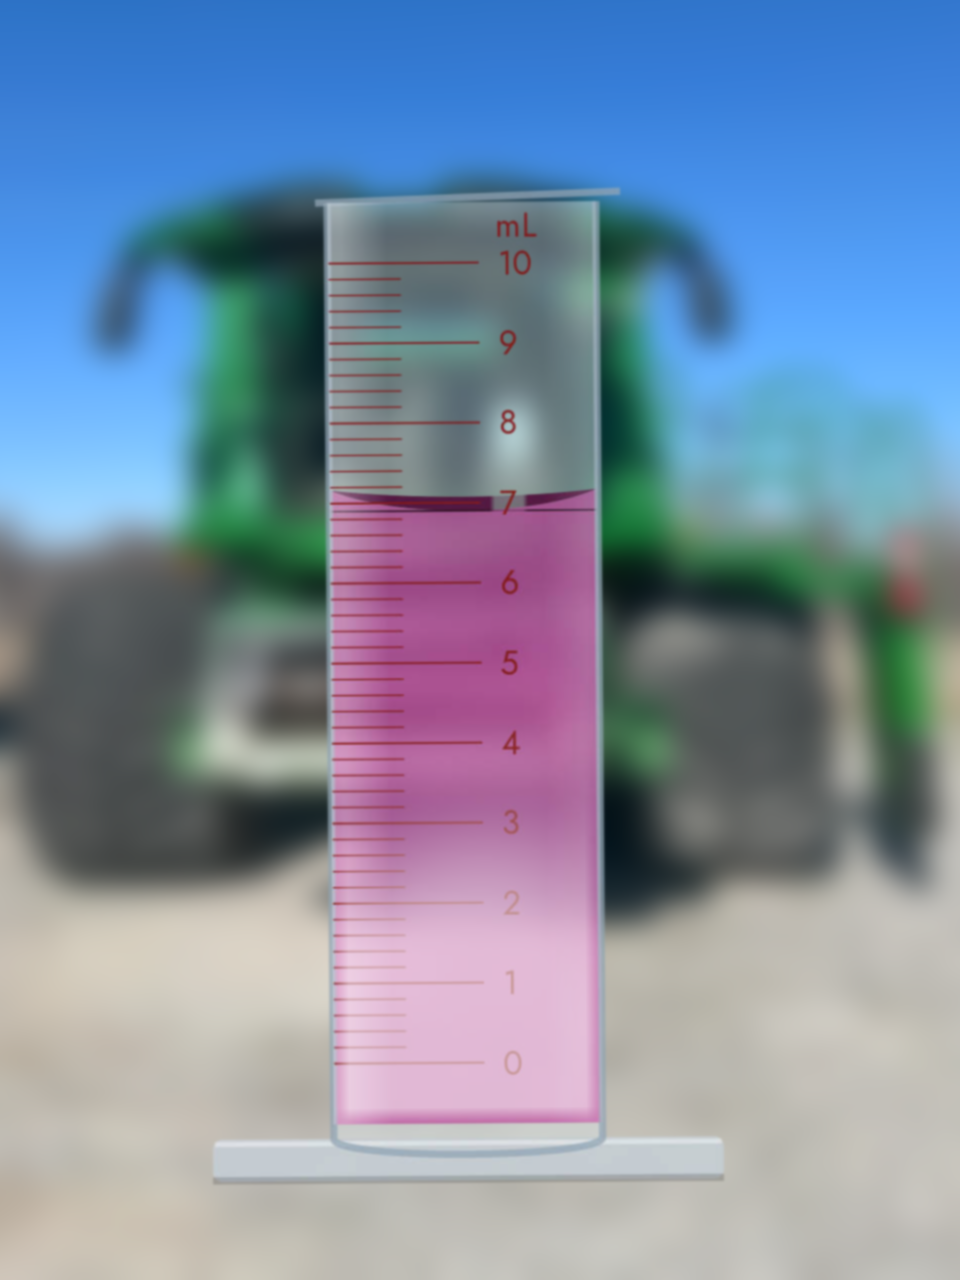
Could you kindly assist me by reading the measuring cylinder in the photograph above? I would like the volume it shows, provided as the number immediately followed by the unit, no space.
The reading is 6.9mL
